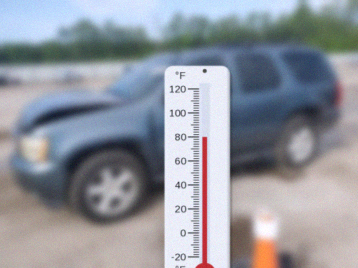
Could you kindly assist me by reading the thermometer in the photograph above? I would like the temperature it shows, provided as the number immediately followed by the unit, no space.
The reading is 80°F
